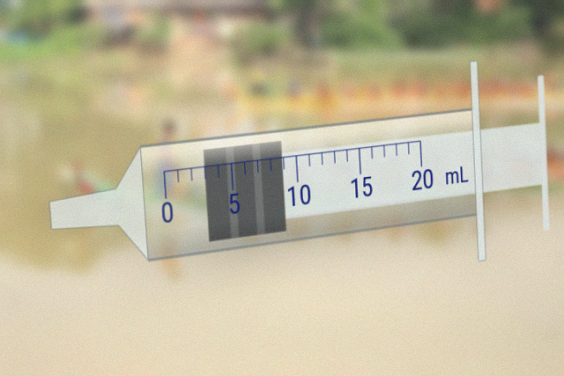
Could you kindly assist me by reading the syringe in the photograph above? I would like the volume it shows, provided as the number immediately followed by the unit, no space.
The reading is 3mL
